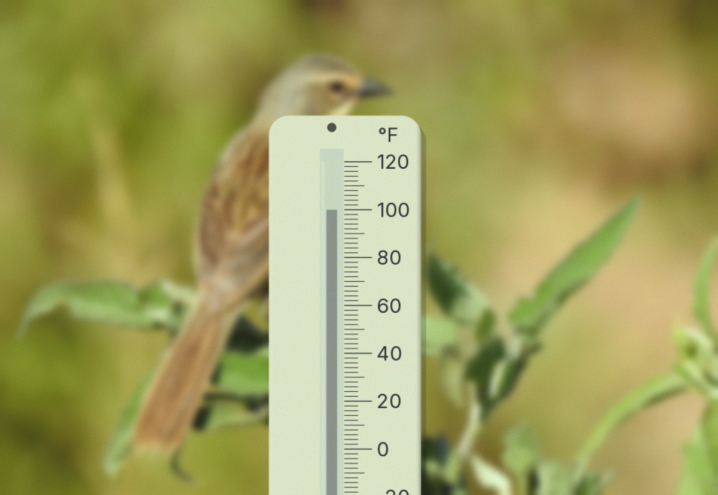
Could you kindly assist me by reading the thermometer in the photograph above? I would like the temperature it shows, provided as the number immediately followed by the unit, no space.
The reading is 100°F
